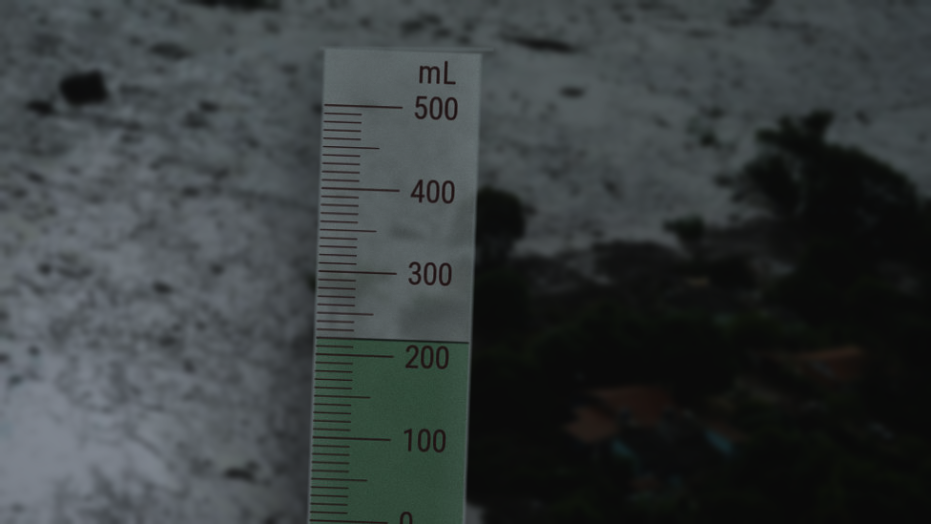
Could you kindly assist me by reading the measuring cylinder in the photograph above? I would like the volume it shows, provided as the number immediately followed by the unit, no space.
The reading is 220mL
